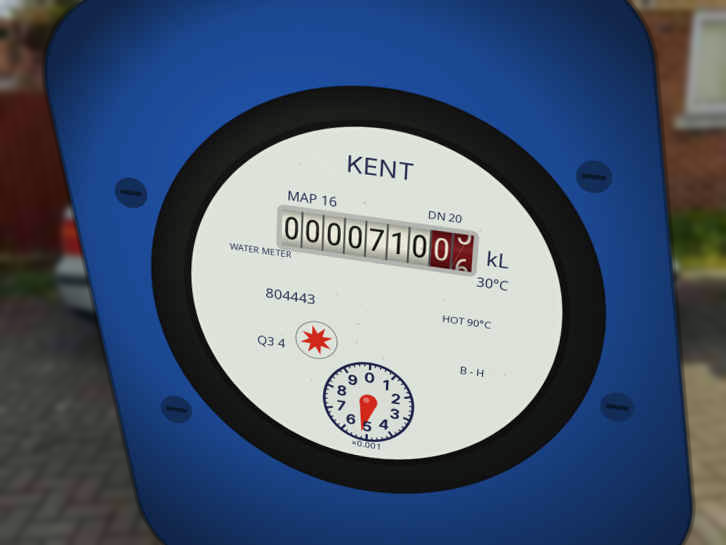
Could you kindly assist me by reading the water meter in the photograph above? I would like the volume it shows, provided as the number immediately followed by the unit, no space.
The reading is 710.055kL
